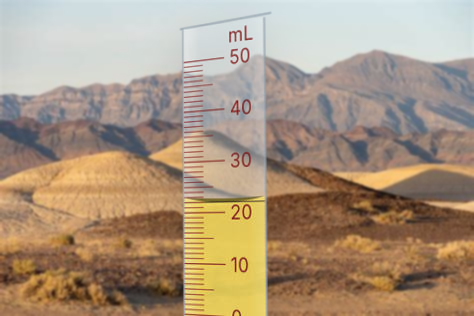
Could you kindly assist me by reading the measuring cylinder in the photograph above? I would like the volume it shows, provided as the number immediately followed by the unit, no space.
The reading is 22mL
